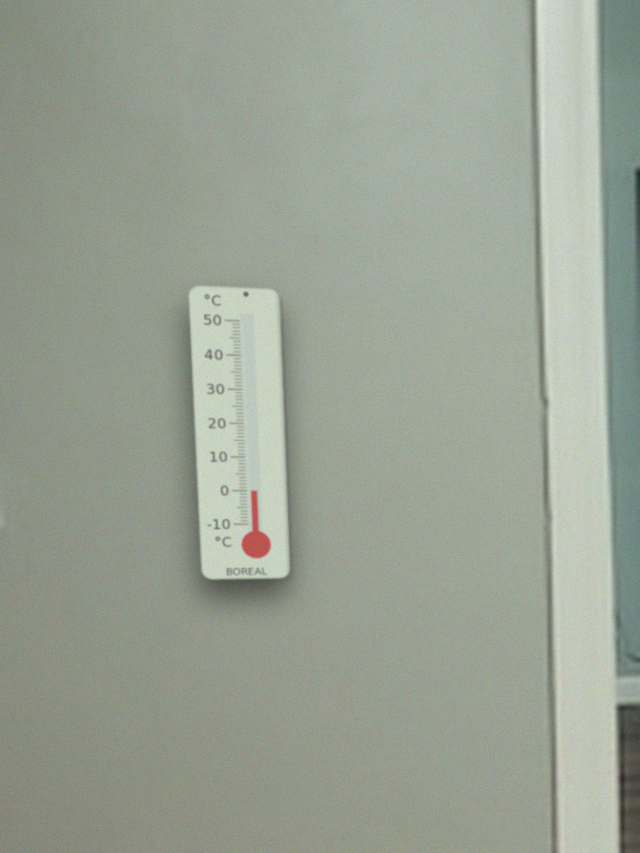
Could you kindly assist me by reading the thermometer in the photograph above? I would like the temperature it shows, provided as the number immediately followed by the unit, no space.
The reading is 0°C
